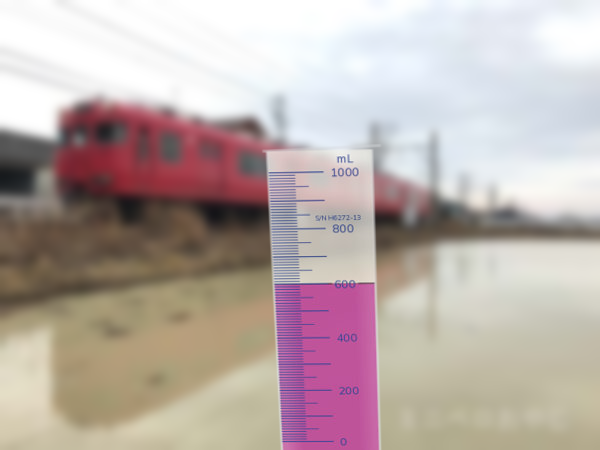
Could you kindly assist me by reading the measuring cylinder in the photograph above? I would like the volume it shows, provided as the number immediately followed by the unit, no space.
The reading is 600mL
